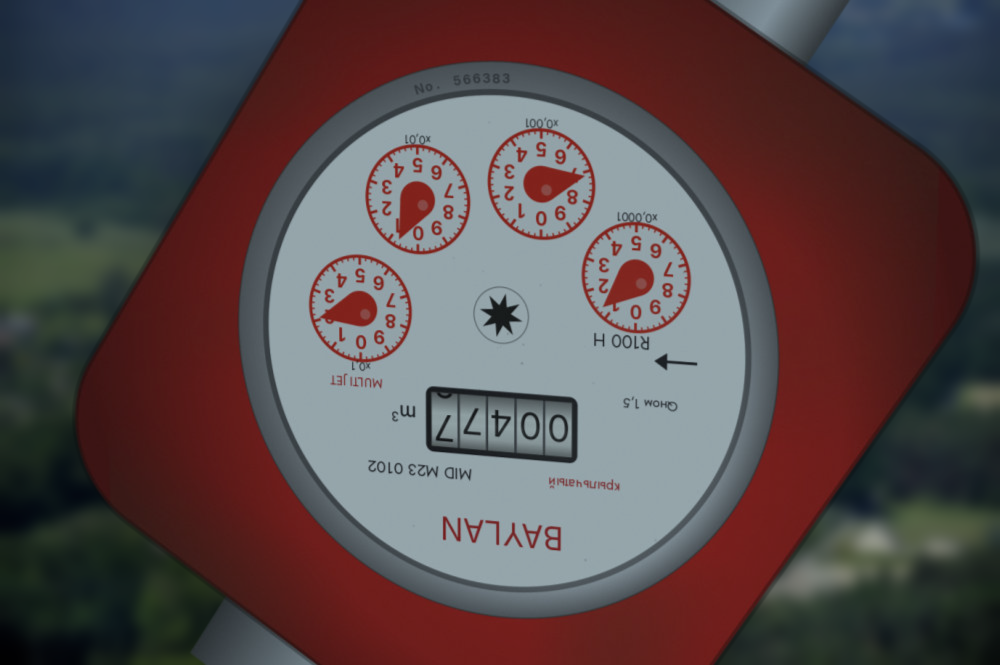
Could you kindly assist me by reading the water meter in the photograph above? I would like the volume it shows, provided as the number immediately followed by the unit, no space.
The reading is 477.2071m³
